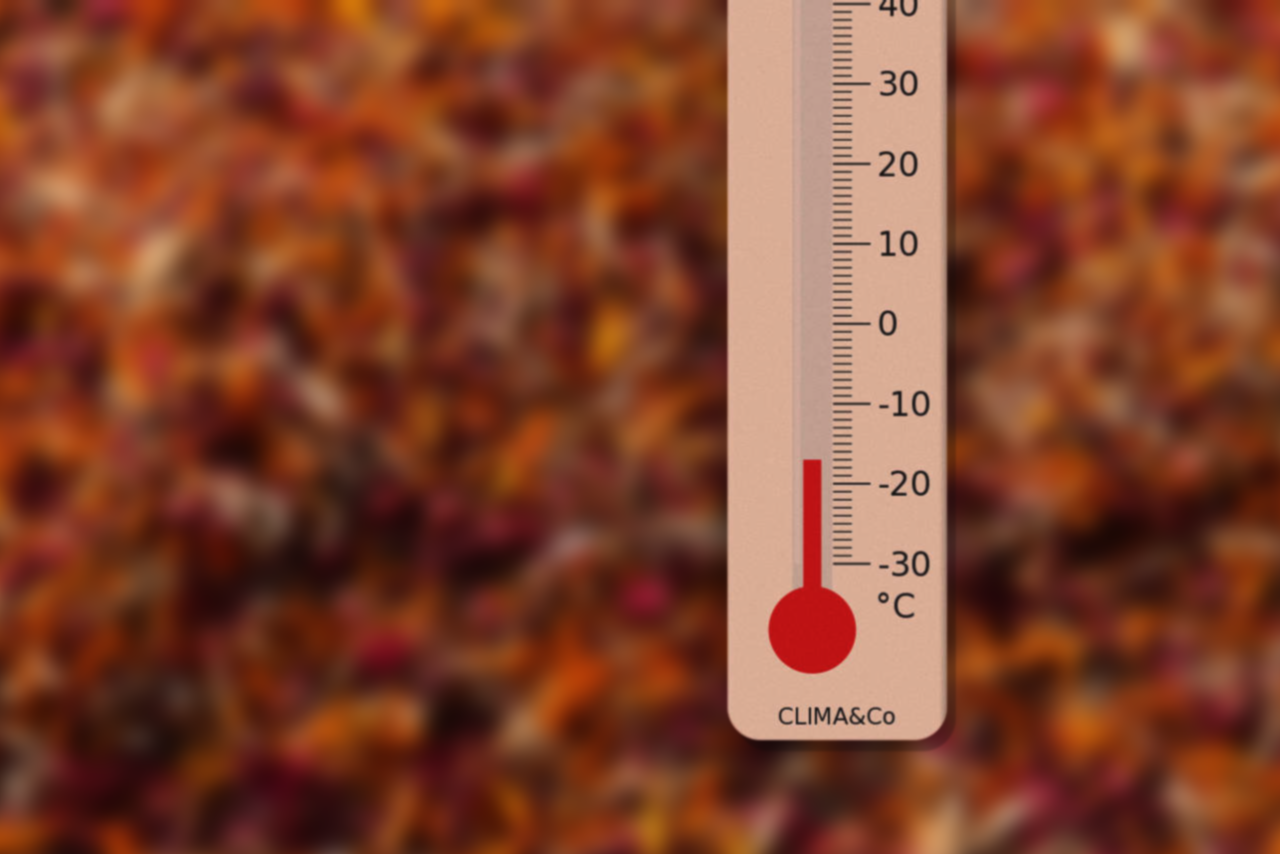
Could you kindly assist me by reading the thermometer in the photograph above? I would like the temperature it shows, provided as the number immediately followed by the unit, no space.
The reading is -17°C
